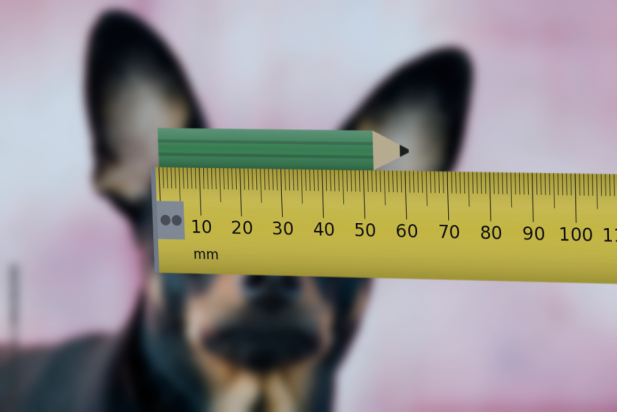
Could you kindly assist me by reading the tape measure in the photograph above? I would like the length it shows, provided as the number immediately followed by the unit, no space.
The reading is 61mm
